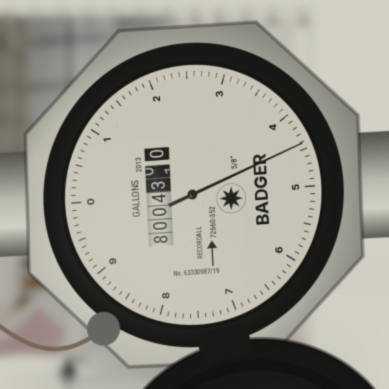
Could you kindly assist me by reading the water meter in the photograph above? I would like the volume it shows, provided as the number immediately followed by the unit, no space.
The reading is 8004304.4gal
